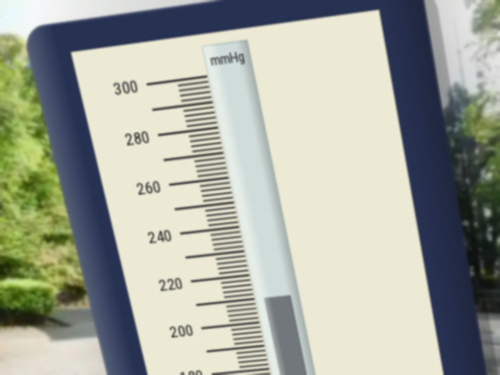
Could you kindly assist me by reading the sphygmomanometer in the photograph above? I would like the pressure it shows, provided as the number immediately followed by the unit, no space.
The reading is 210mmHg
